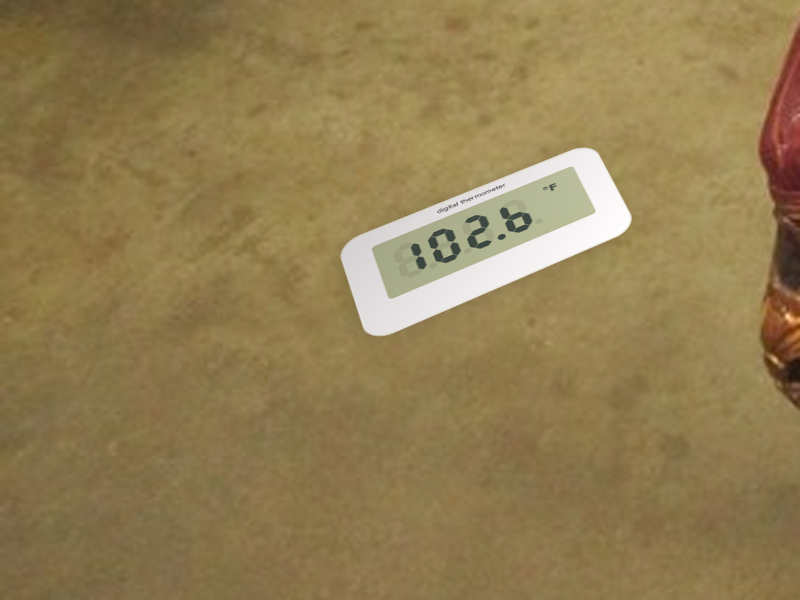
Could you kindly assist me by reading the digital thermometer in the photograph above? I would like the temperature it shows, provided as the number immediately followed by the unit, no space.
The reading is 102.6°F
